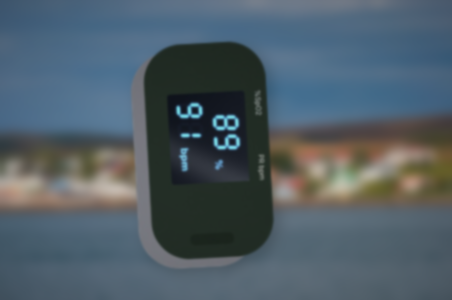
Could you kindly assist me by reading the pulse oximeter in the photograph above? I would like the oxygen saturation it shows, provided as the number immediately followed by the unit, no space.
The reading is 89%
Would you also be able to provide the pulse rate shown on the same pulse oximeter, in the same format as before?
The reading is 91bpm
